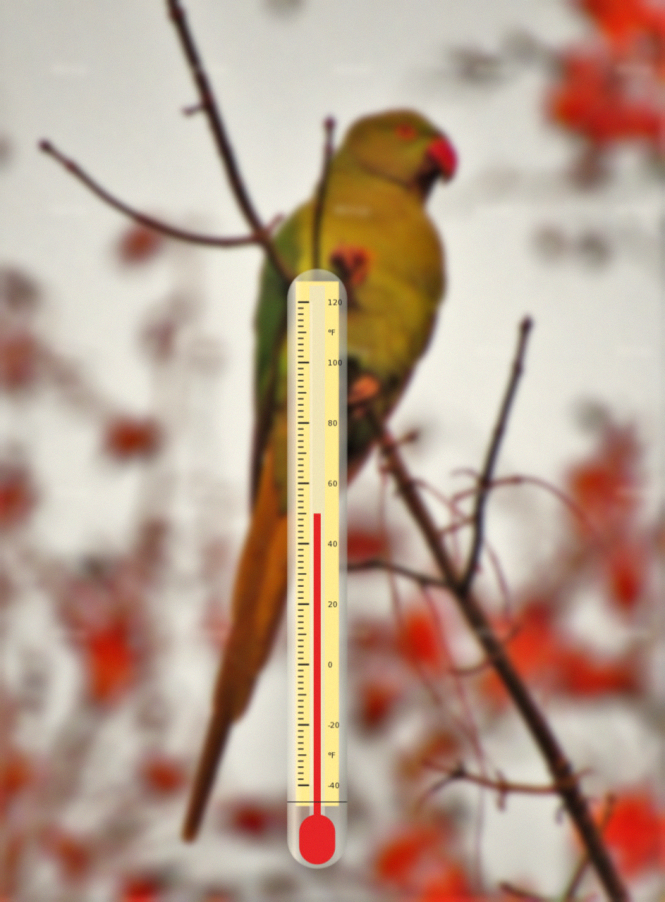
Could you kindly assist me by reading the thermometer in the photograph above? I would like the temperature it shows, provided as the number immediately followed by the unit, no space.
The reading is 50°F
